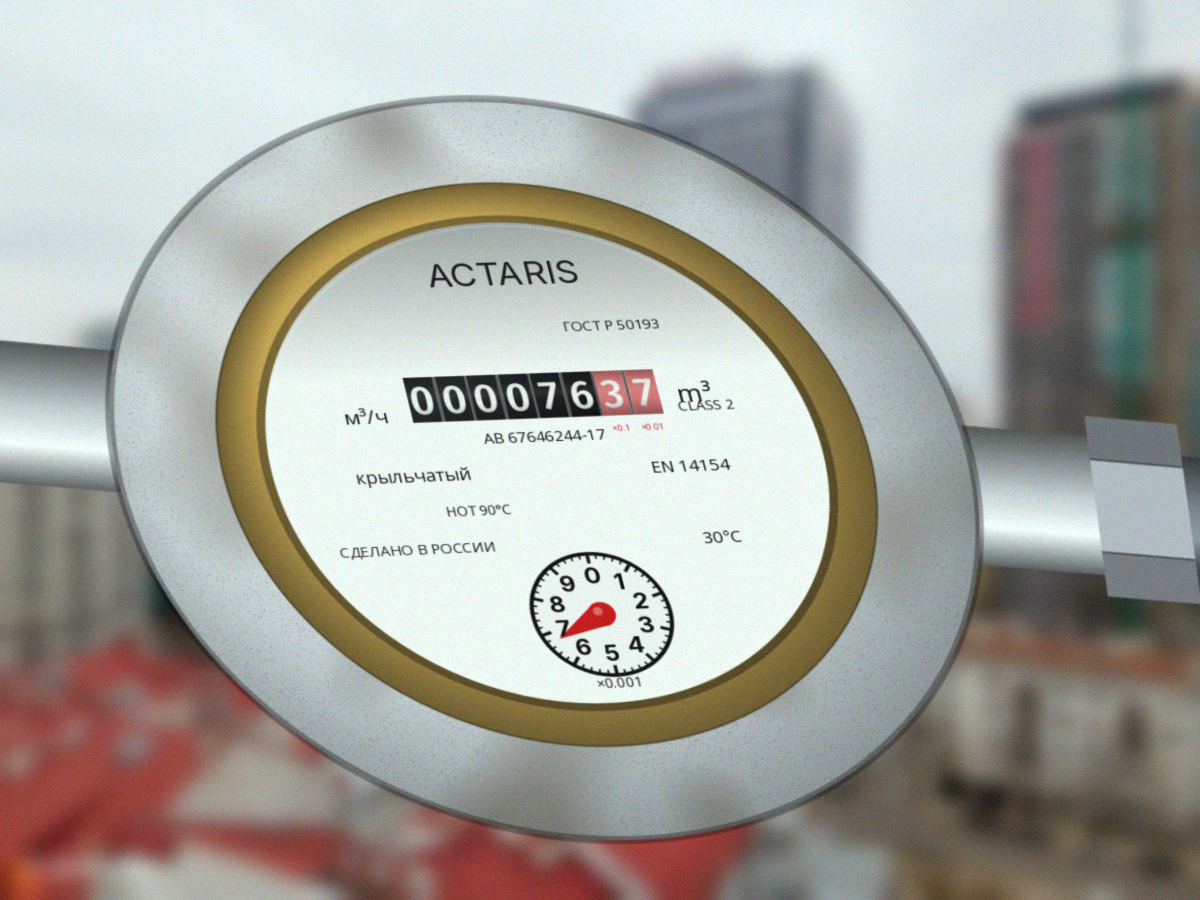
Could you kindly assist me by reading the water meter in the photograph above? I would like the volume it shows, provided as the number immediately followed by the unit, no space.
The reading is 76.376m³
